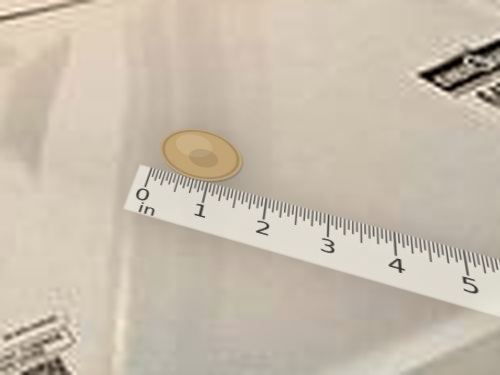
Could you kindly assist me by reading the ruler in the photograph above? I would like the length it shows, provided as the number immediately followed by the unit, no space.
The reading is 1.5in
